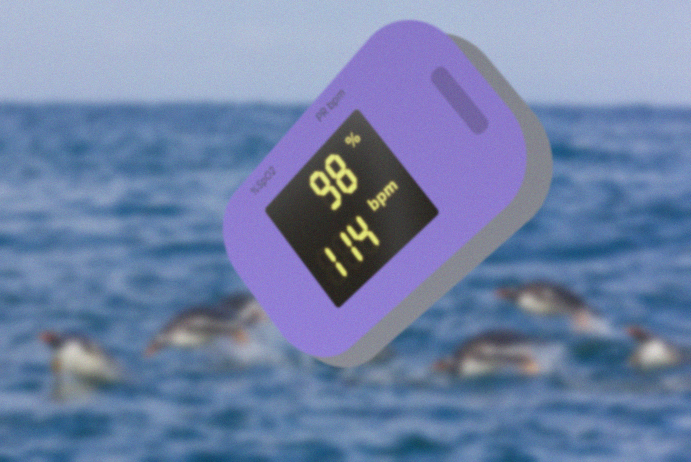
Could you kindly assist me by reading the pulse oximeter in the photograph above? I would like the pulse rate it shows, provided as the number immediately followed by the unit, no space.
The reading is 114bpm
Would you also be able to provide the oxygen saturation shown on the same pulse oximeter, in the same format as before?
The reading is 98%
